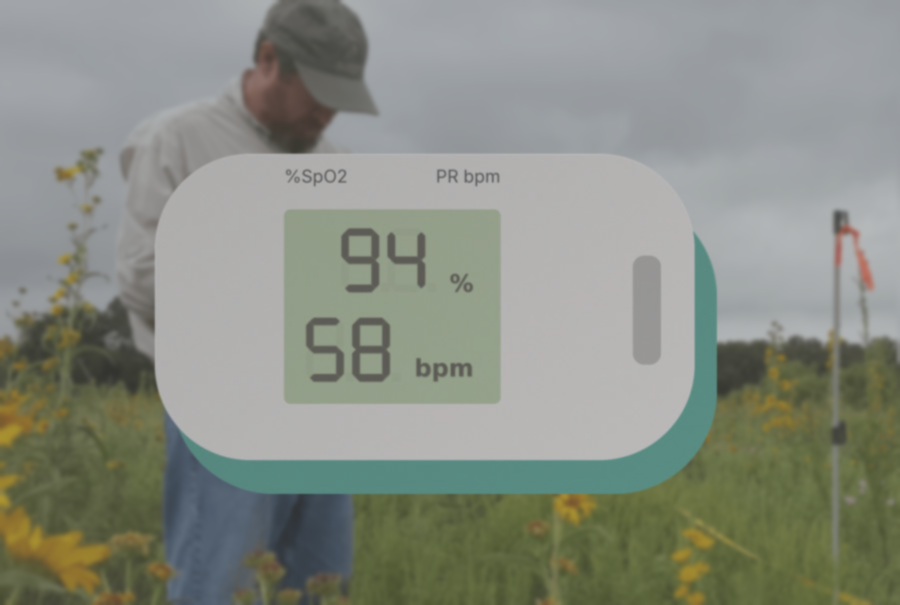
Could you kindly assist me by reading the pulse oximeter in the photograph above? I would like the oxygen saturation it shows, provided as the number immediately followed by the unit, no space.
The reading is 94%
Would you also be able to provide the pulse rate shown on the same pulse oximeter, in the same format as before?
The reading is 58bpm
